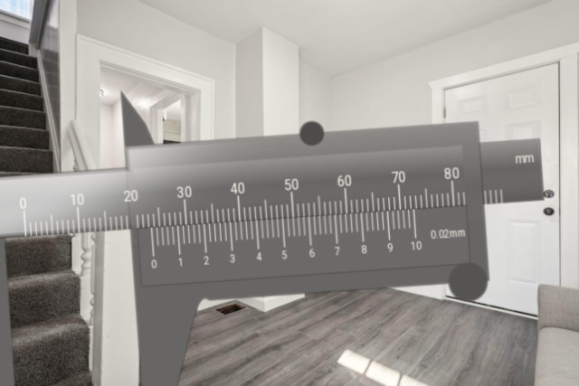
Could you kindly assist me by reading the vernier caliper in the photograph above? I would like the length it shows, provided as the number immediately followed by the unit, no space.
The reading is 23.5mm
